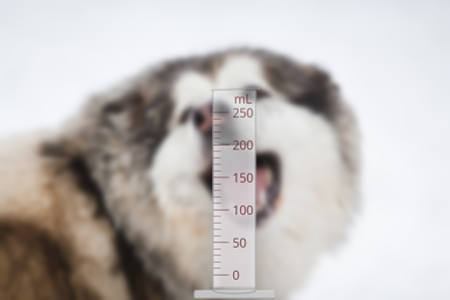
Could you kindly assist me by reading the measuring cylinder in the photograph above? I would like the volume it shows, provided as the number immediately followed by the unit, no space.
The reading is 200mL
